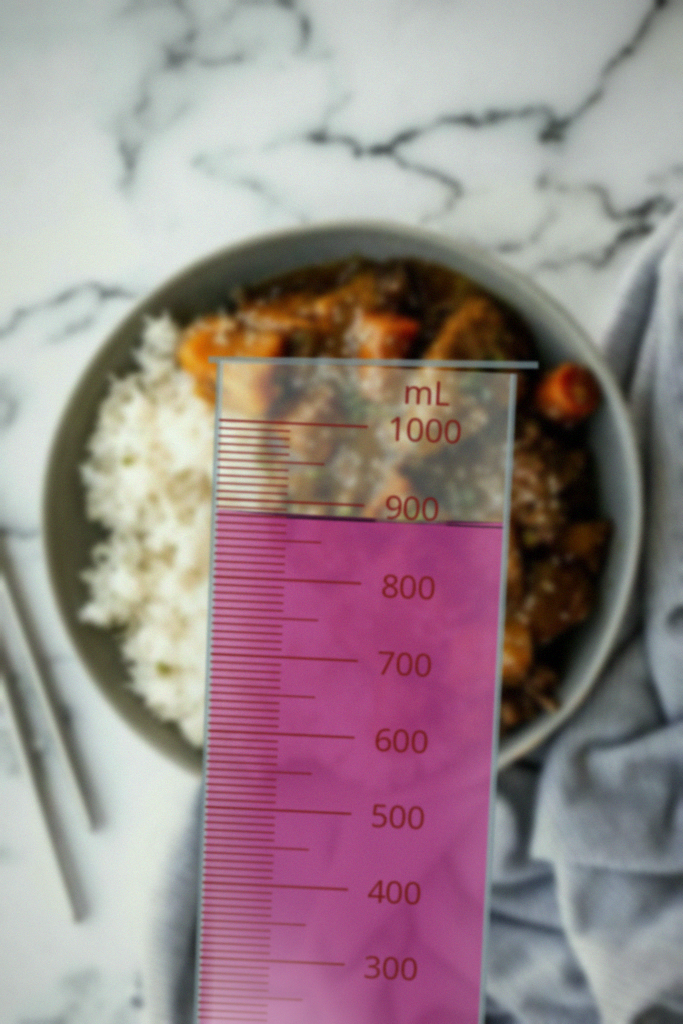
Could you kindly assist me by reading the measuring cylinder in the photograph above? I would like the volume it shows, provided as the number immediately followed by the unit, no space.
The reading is 880mL
